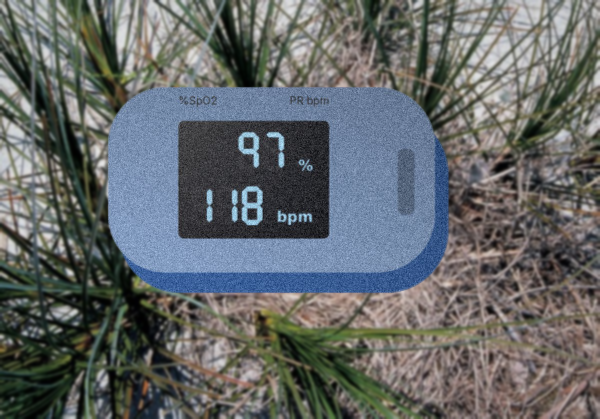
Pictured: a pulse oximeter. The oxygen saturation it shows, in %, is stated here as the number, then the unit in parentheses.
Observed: 97 (%)
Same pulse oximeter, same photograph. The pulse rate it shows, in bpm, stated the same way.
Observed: 118 (bpm)
